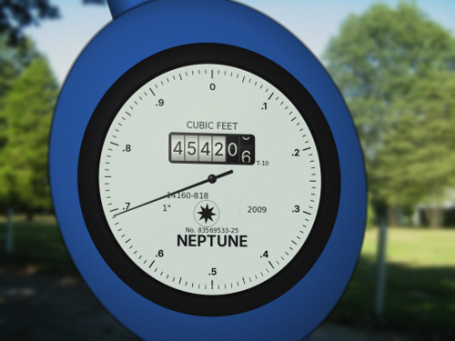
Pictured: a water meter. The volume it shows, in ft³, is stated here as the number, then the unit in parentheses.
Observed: 454205.69 (ft³)
